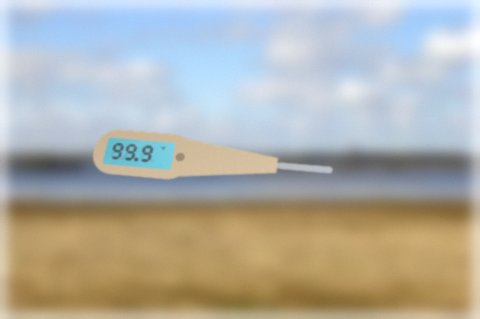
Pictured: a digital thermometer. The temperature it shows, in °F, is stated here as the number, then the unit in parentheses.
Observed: 99.9 (°F)
